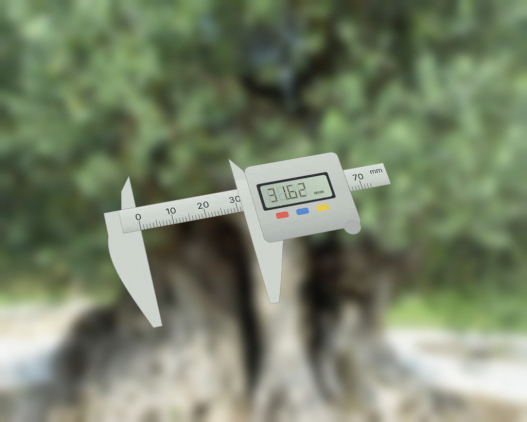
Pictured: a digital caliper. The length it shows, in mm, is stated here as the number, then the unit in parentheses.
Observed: 31.62 (mm)
